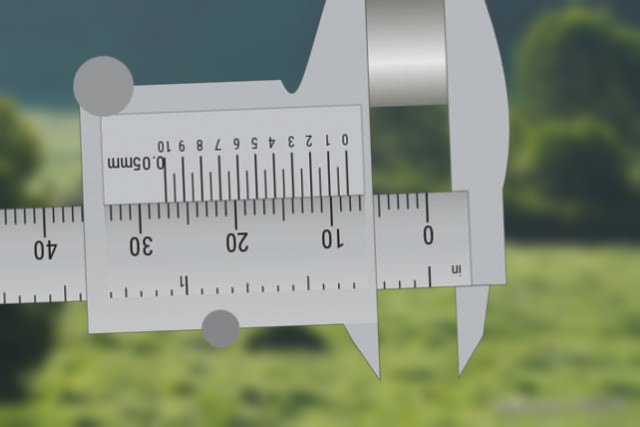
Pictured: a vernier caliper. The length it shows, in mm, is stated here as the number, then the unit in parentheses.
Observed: 8.2 (mm)
